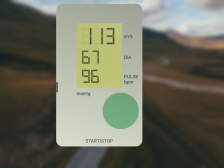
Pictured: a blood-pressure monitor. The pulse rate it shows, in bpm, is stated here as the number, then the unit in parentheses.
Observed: 96 (bpm)
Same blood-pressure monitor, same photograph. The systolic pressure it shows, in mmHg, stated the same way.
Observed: 113 (mmHg)
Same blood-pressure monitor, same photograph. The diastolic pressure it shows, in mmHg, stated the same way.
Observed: 67 (mmHg)
